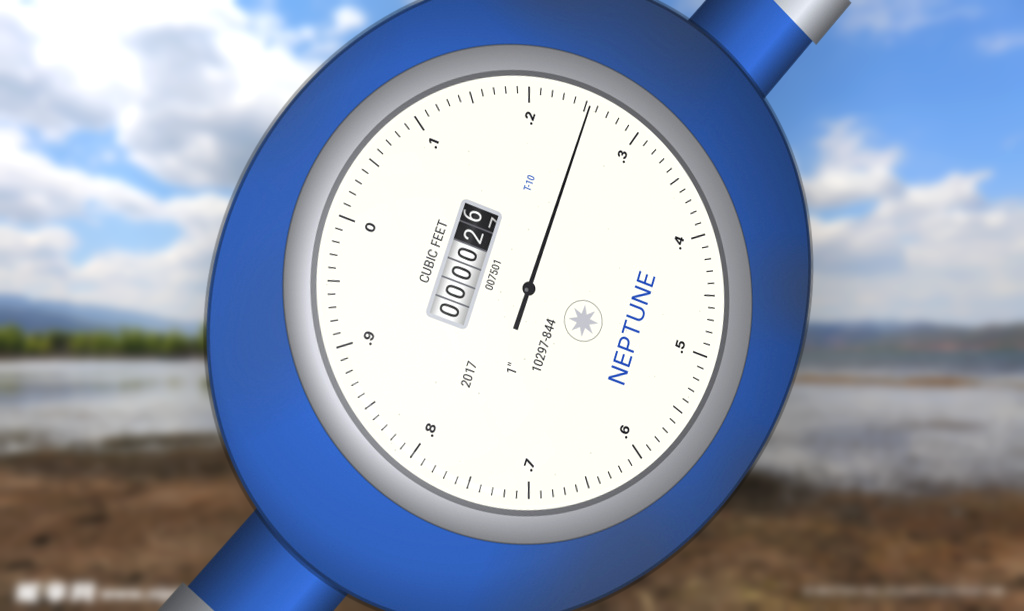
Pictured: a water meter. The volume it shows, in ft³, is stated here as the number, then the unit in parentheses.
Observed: 26.25 (ft³)
